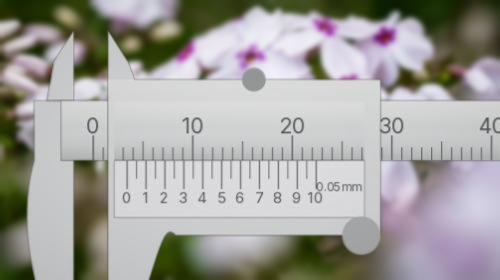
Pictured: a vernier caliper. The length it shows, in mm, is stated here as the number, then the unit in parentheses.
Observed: 3.4 (mm)
